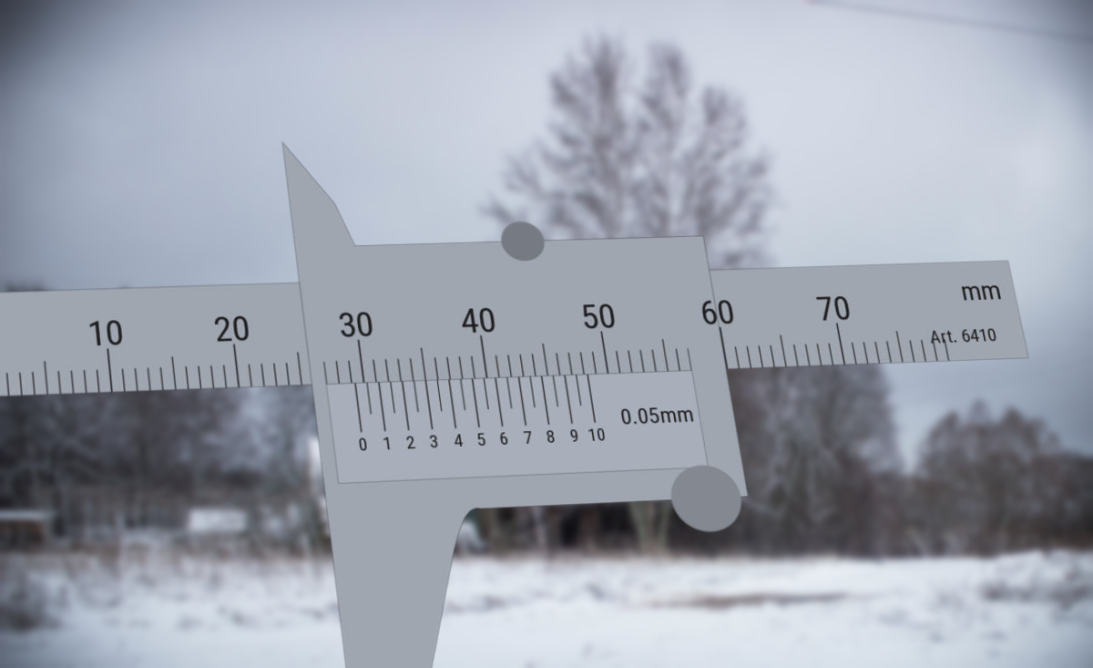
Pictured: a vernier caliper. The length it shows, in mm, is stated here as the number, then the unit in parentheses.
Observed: 29.3 (mm)
